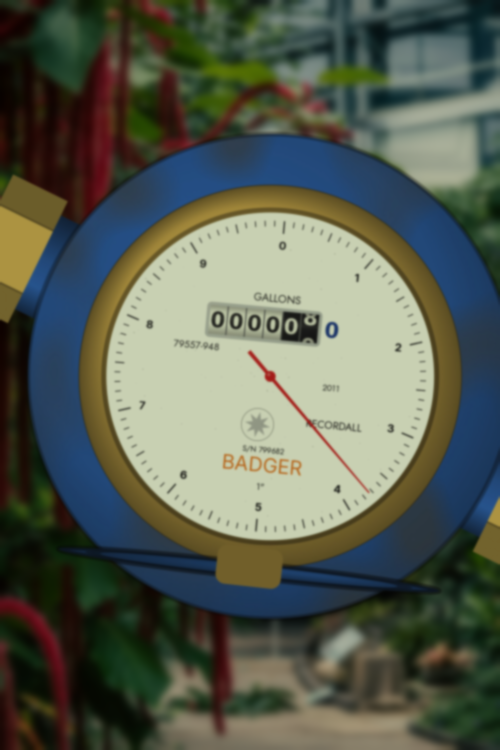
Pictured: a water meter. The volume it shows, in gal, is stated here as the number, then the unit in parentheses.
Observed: 83.7 (gal)
